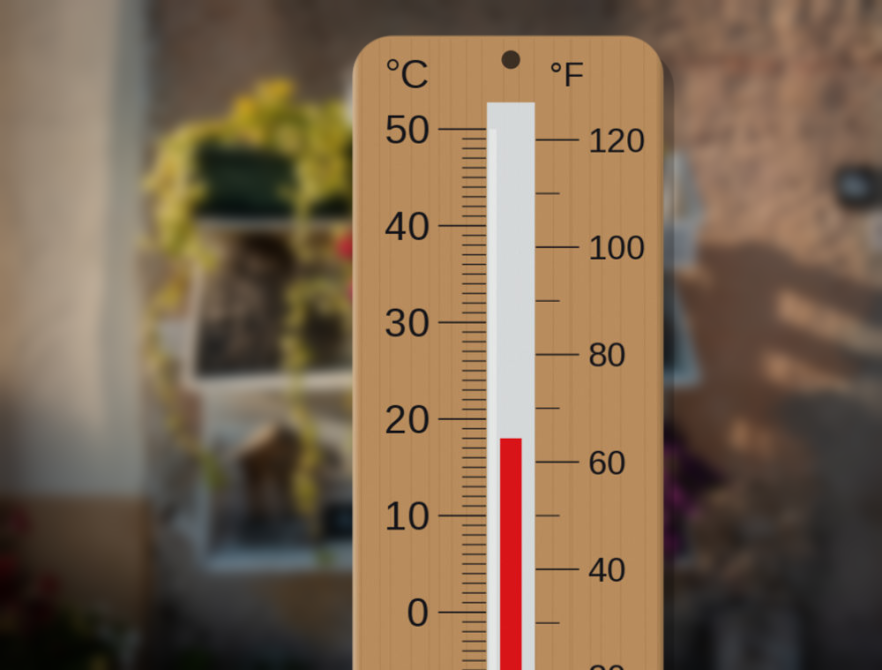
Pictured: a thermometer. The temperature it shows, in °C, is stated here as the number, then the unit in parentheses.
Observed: 18 (°C)
